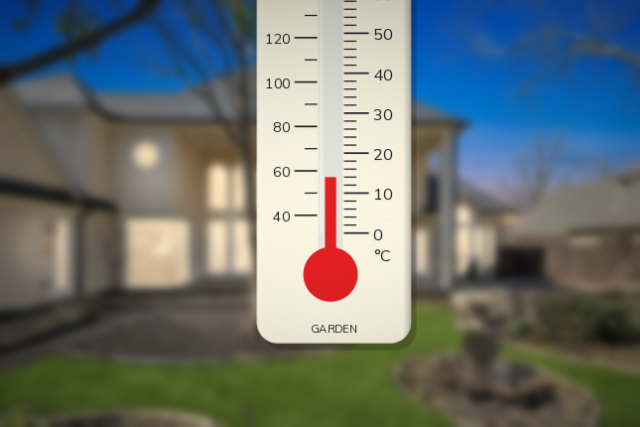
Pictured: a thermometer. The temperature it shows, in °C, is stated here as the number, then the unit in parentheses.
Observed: 14 (°C)
